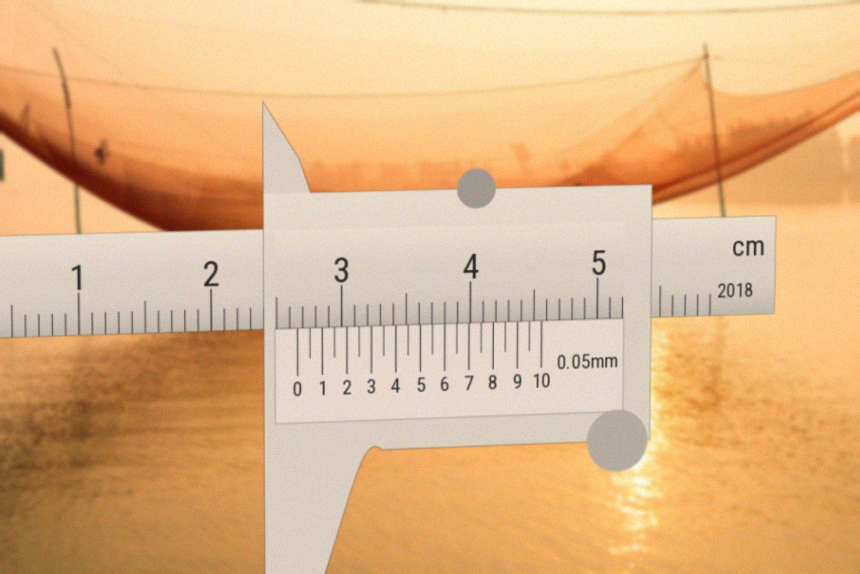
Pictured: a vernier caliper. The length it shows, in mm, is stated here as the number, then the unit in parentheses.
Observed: 26.6 (mm)
